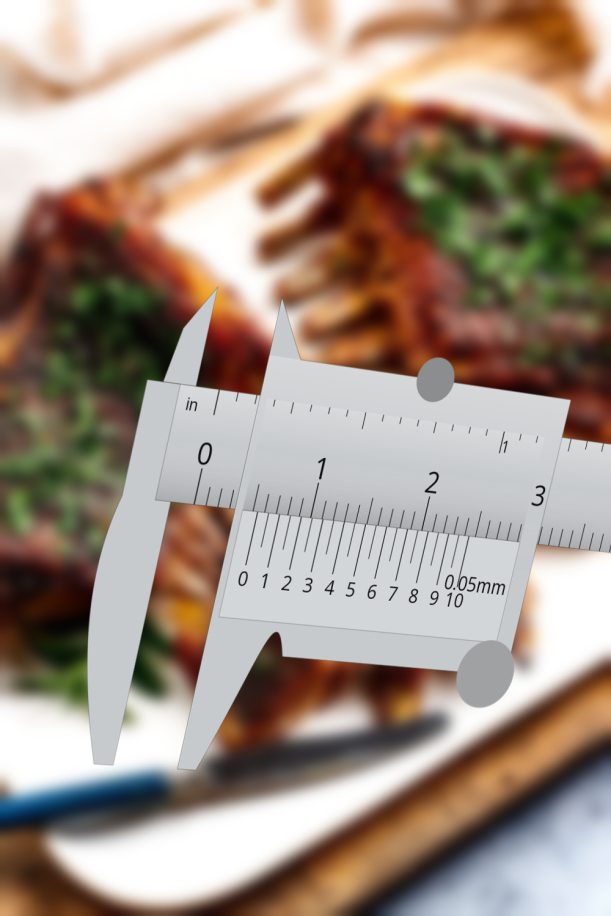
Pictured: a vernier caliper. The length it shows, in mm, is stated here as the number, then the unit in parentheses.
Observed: 5.4 (mm)
